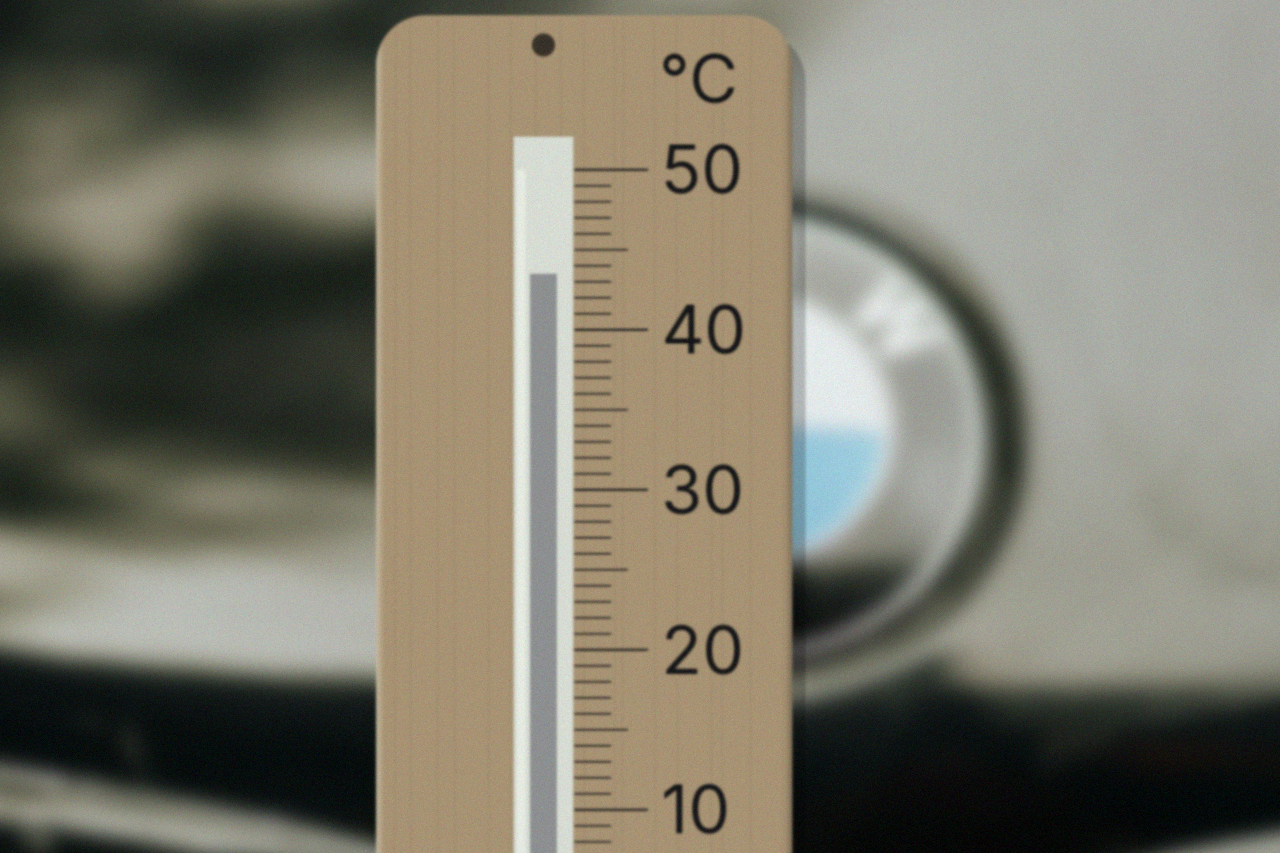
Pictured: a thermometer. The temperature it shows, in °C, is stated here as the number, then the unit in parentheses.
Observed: 43.5 (°C)
